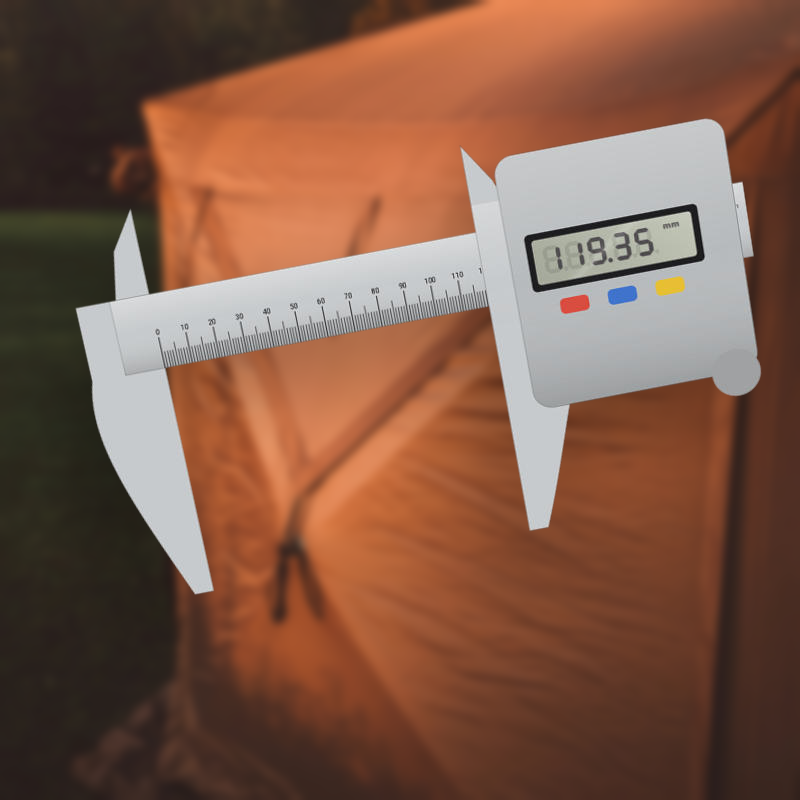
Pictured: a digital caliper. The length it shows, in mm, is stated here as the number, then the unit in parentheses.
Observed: 119.35 (mm)
